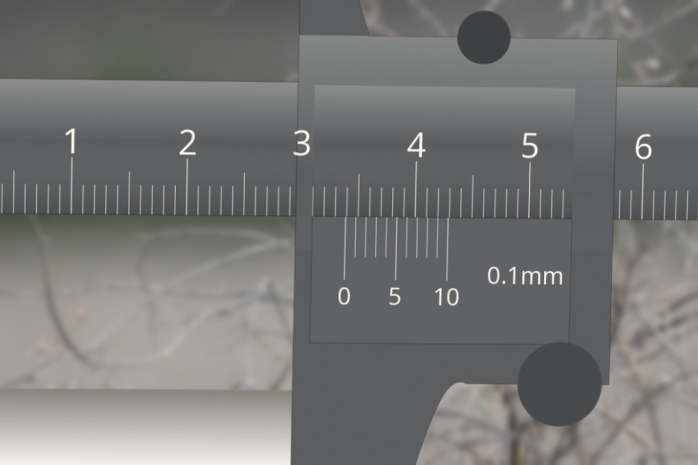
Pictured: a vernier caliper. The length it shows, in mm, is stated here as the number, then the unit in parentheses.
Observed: 33.9 (mm)
